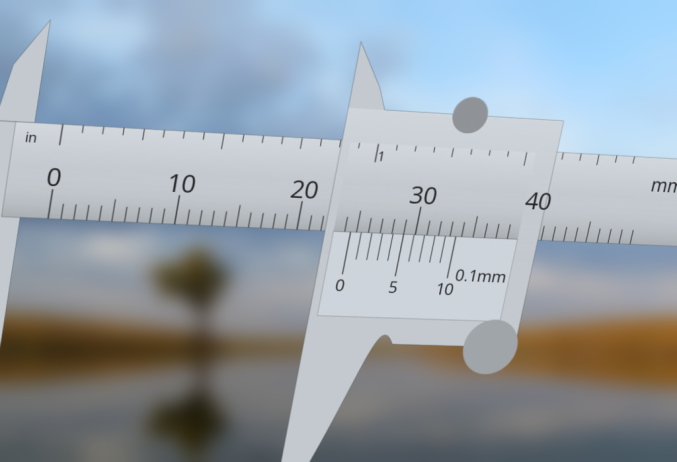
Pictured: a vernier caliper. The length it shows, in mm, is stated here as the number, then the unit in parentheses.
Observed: 24.5 (mm)
